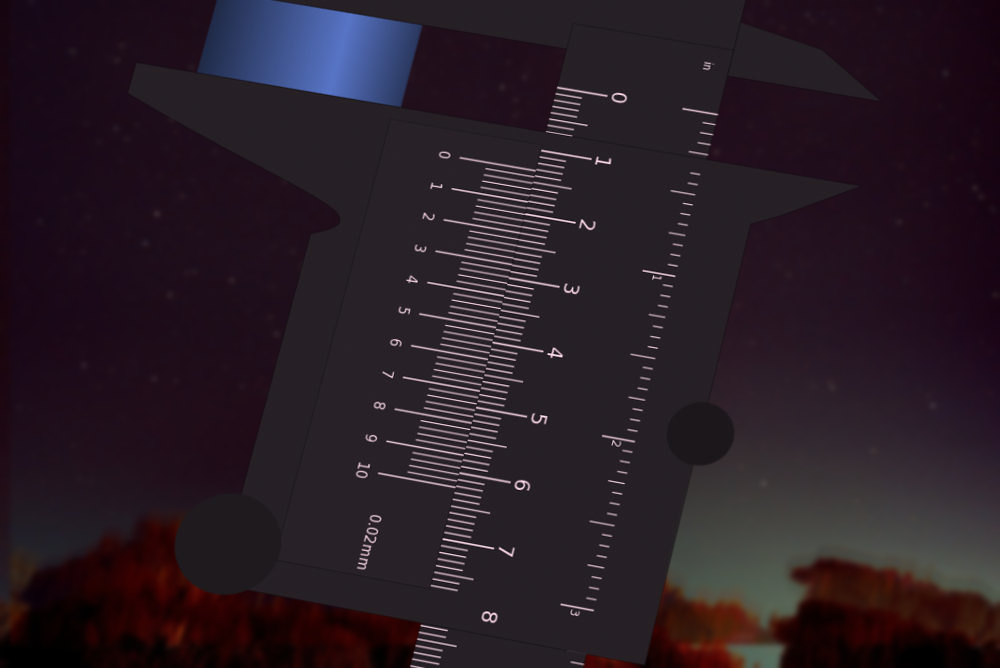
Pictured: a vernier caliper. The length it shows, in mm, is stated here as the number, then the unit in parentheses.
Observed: 13.2 (mm)
